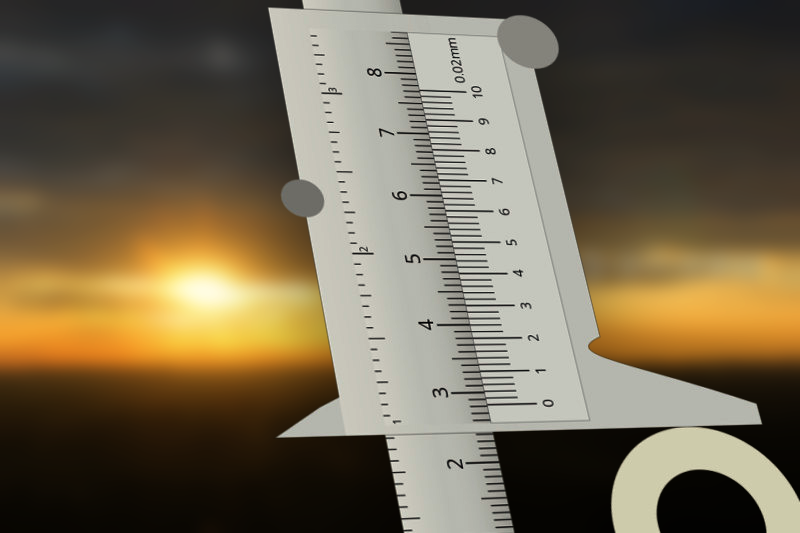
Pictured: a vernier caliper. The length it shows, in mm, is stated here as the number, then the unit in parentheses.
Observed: 28.2 (mm)
